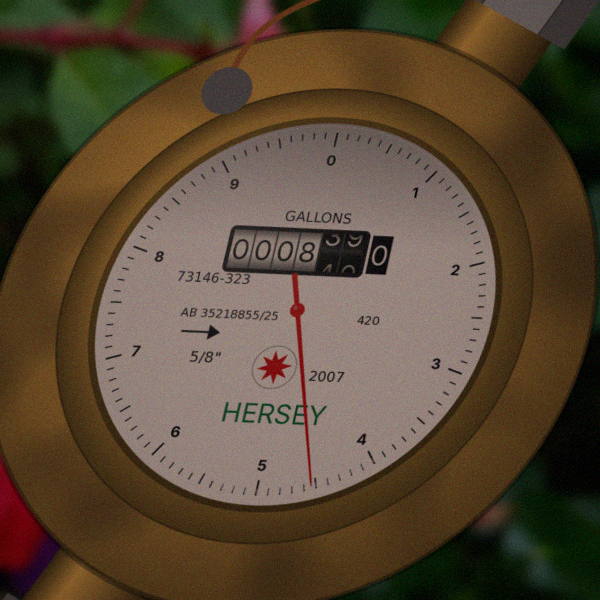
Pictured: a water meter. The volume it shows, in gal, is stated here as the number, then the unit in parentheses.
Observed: 8394.5 (gal)
